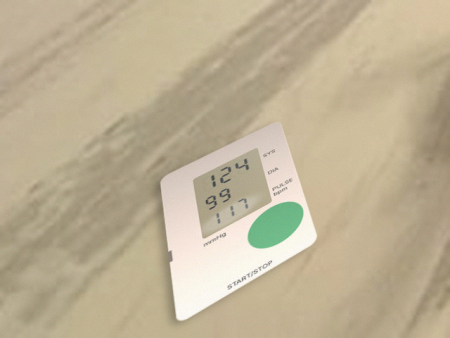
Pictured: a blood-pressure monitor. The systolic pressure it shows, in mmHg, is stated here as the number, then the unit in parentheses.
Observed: 124 (mmHg)
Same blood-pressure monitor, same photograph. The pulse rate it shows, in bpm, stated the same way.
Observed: 117 (bpm)
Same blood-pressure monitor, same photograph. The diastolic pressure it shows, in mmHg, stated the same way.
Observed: 99 (mmHg)
